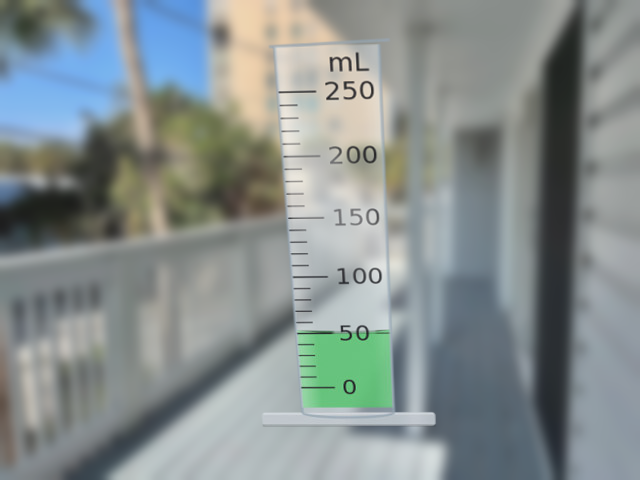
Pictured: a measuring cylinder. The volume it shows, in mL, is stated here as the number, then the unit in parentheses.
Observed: 50 (mL)
